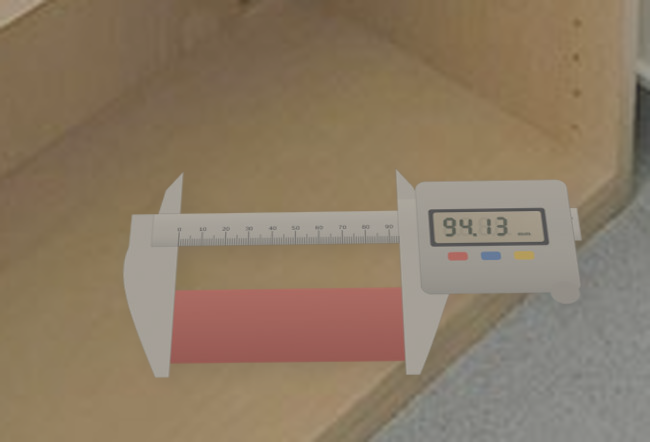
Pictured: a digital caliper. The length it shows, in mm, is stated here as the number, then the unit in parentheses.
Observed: 94.13 (mm)
